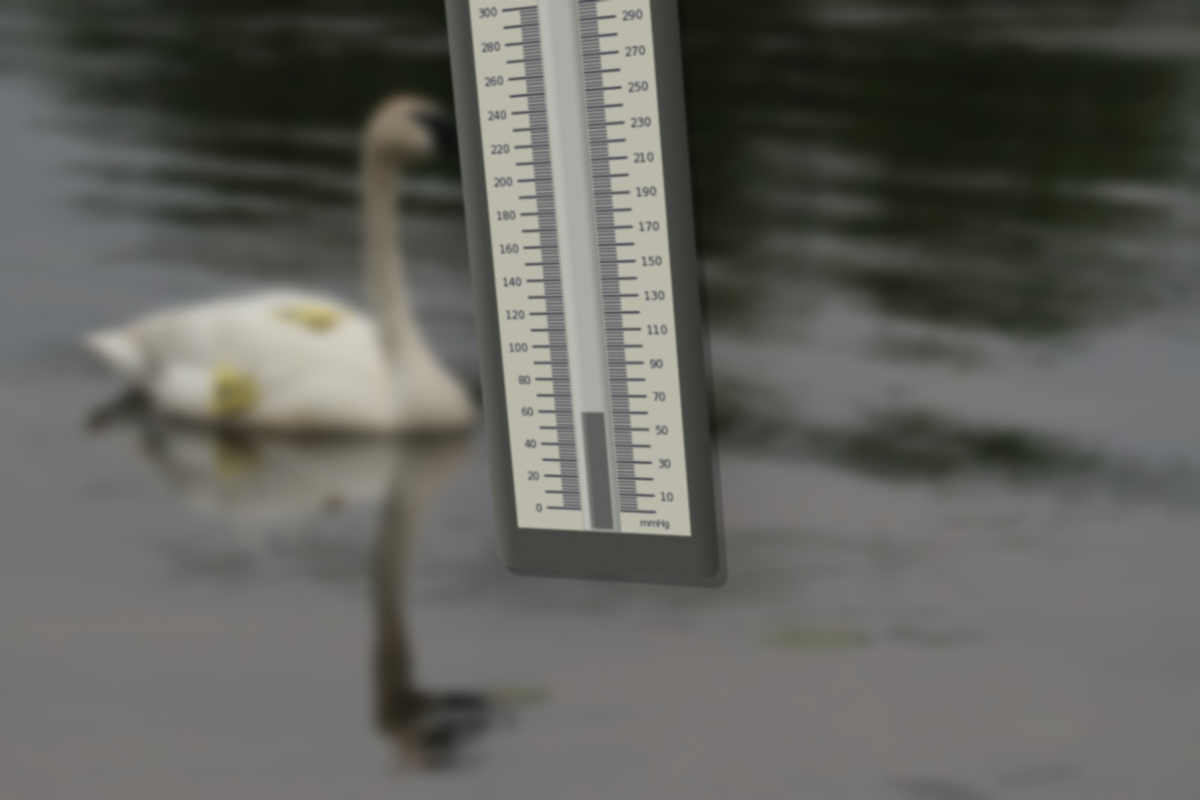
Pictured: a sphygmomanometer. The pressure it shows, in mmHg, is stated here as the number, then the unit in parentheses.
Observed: 60 (mmHg)
